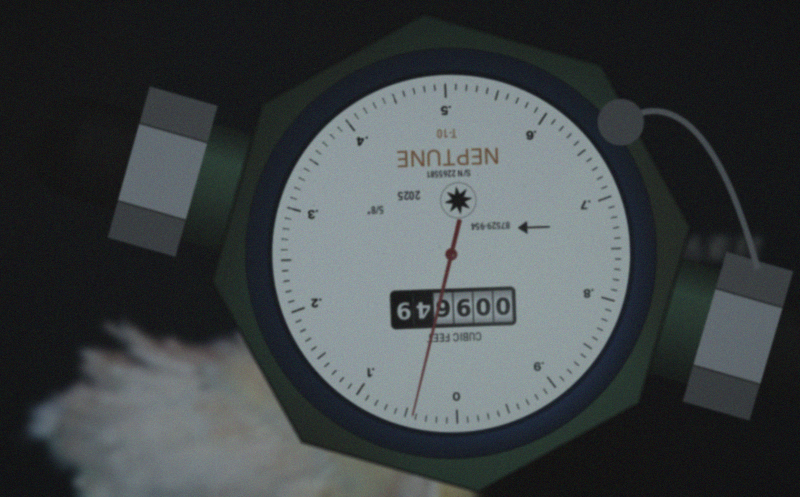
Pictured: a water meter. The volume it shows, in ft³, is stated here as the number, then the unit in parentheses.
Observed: 9649.04 (ft³)
